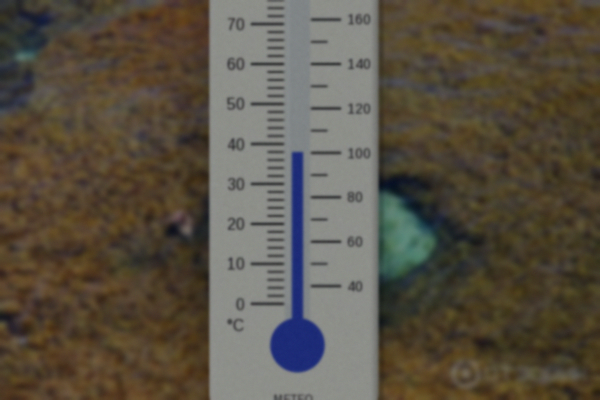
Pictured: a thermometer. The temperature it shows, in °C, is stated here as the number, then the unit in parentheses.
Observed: 38 (°C)
